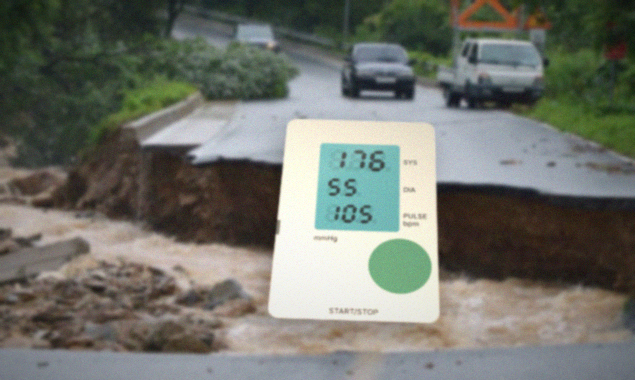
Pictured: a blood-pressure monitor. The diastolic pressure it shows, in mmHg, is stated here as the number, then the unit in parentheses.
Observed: 55 (mmHg)
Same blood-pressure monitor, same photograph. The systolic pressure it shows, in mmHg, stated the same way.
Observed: 176 (mmHg)
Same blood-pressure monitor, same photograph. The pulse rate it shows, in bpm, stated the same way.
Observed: 105 (bpm)
